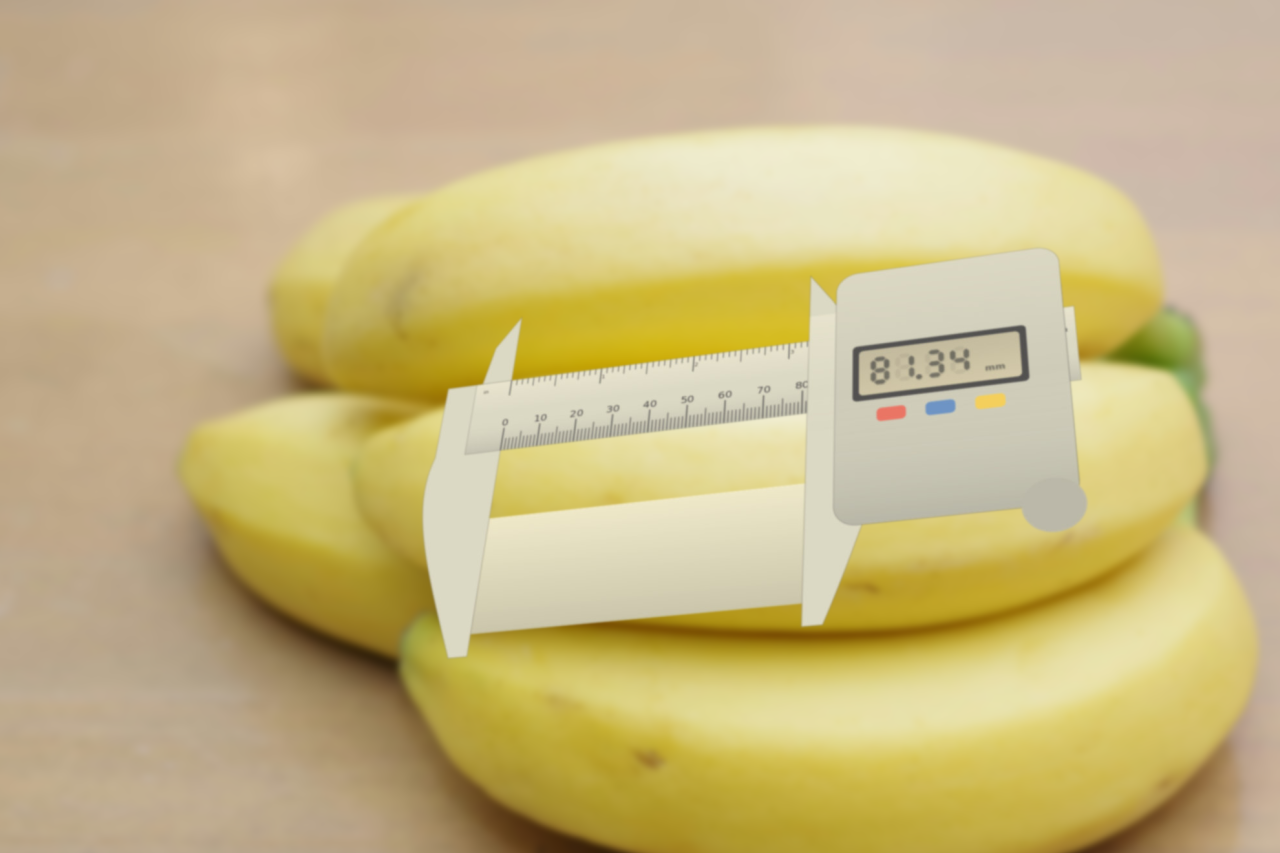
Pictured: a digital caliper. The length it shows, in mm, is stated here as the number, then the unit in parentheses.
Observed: 81.34 (mm)
